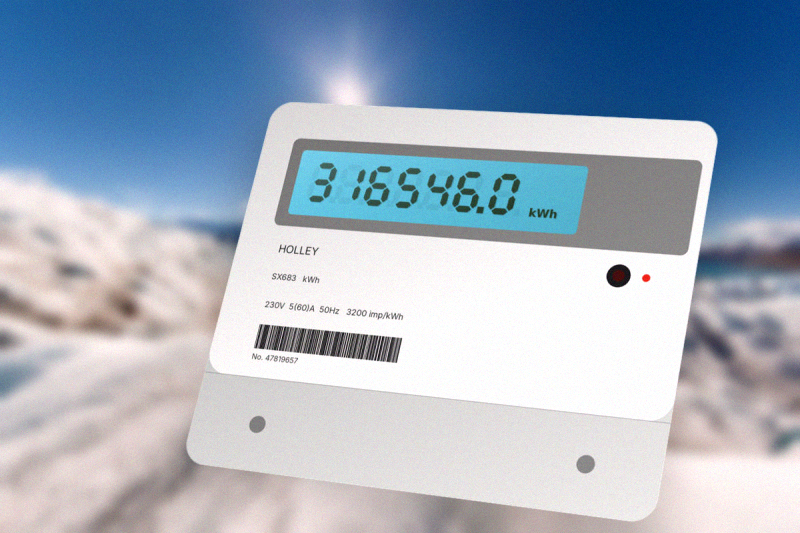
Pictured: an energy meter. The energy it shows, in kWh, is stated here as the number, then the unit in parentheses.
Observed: 316546.0 (kWh)
